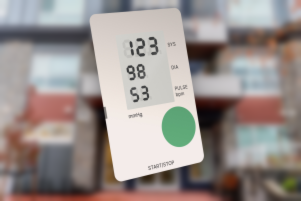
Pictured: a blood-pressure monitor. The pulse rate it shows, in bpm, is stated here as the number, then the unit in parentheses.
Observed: 53 (bpm)
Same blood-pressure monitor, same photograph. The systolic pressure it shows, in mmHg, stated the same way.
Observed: 123 (mmHg)
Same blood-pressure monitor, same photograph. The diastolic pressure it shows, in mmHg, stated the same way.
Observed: 98 (mmHg)
